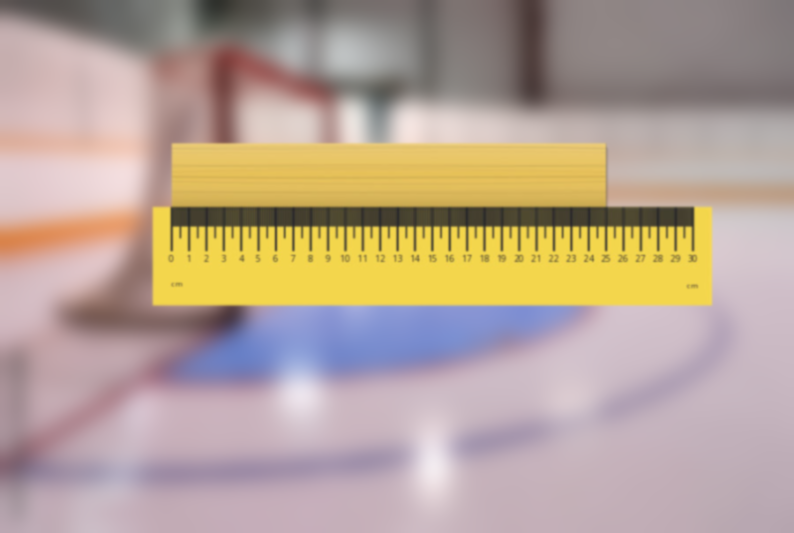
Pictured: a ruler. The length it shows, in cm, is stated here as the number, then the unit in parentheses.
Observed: 25 (cm)
